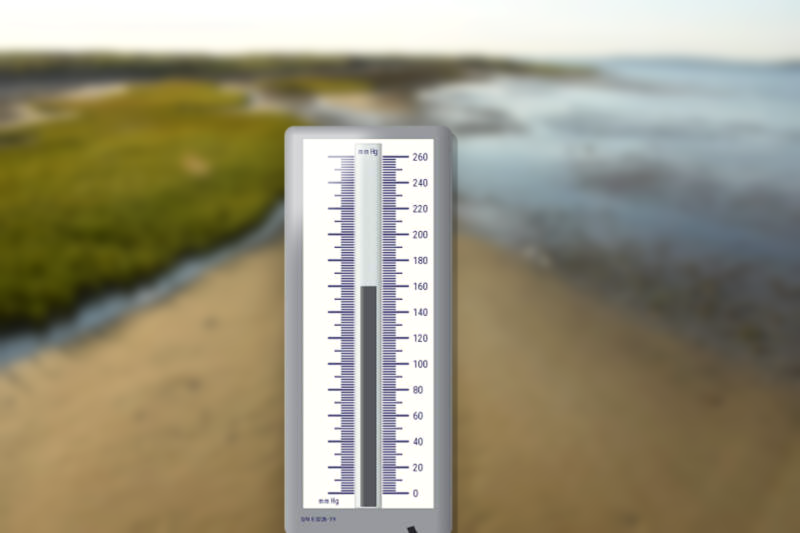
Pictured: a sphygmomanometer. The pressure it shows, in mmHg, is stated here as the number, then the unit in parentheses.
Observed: 160 (mmHg)
